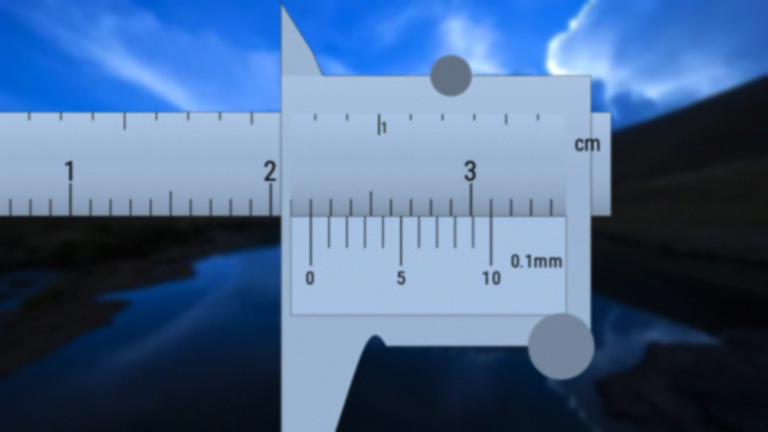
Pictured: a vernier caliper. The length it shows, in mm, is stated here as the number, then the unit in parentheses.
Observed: 22.0 (mm)
